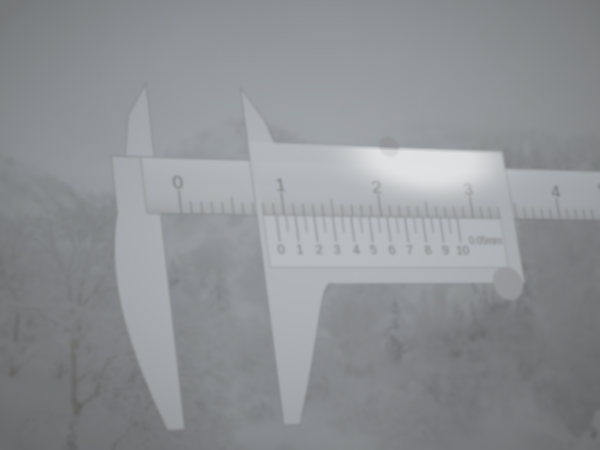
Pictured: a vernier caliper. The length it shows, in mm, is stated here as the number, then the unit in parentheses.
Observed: 9.2 (mm)
